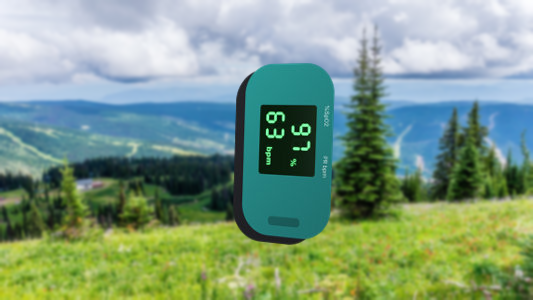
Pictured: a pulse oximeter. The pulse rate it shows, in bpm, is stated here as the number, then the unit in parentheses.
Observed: 63 (bpm)
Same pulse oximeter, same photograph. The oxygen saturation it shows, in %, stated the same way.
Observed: 97 (%)
